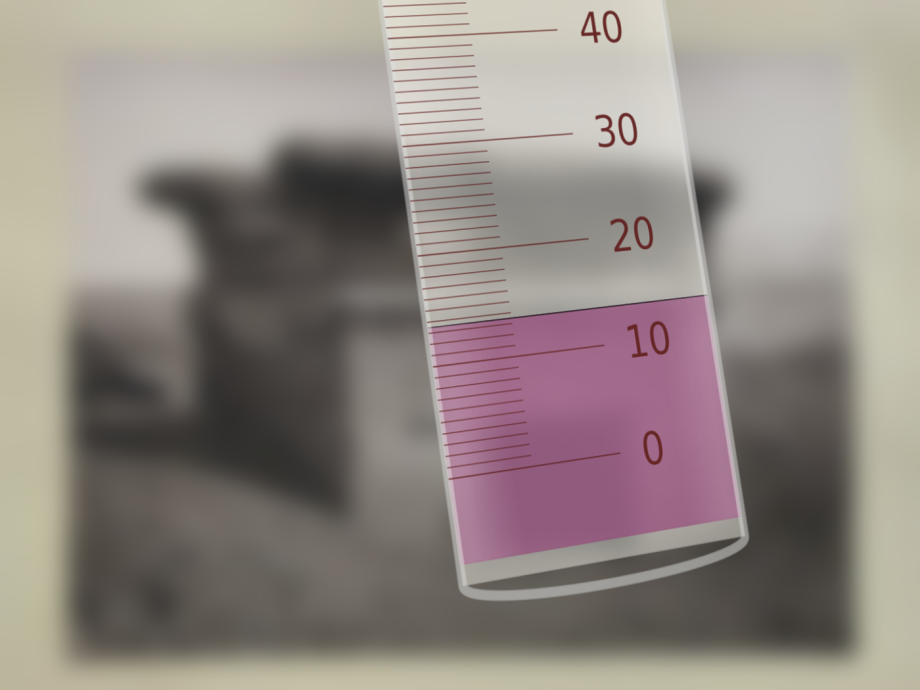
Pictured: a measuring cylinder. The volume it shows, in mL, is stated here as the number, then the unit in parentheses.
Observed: 13.5 (mL)
